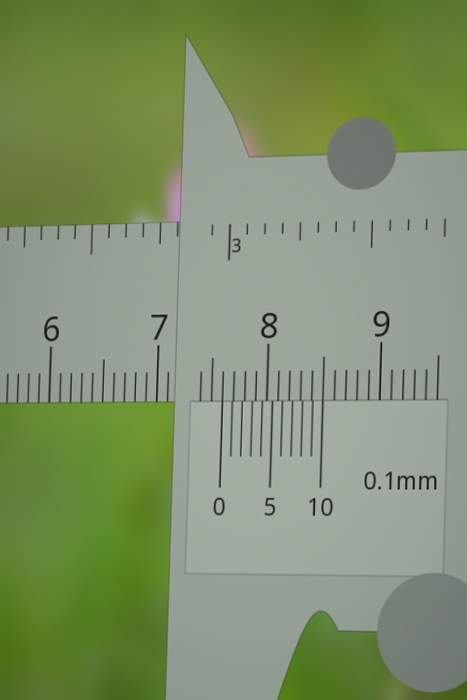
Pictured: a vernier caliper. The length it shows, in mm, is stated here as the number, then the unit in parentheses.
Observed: 76.0 (mm)
